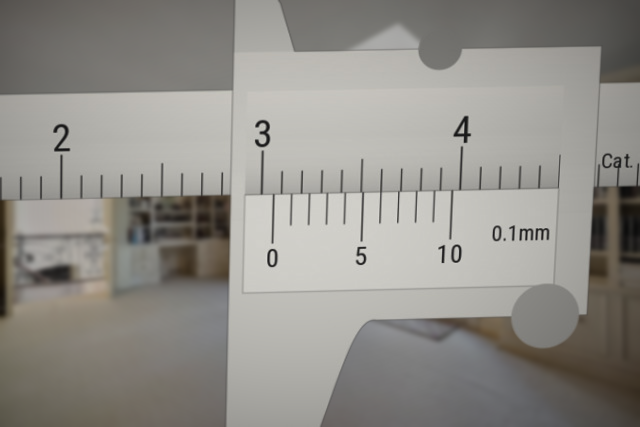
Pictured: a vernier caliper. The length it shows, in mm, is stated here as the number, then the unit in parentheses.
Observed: 30.6 (mm)
